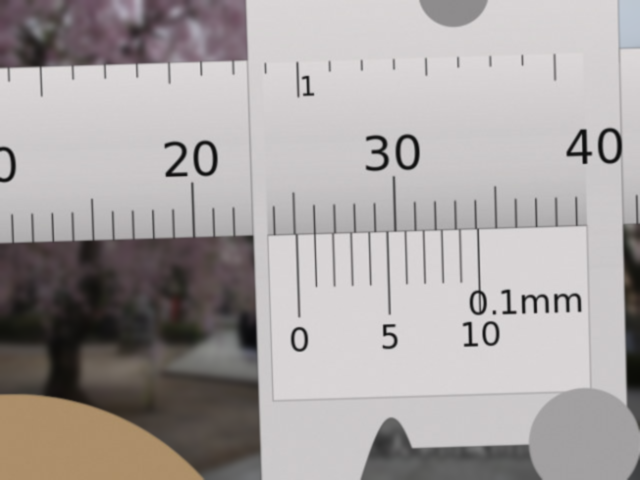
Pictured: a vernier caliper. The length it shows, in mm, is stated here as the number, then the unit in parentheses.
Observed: 25.1 (mm)
